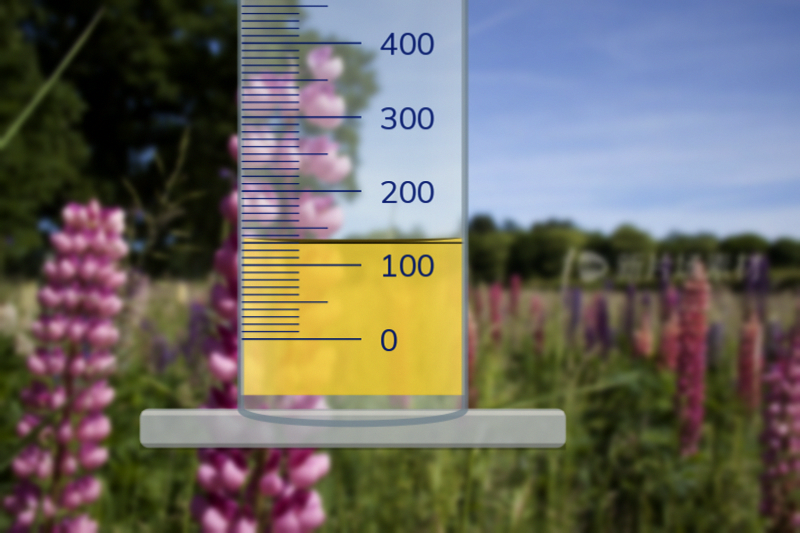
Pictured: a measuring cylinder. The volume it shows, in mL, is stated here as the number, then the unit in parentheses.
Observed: 130 (mL)
